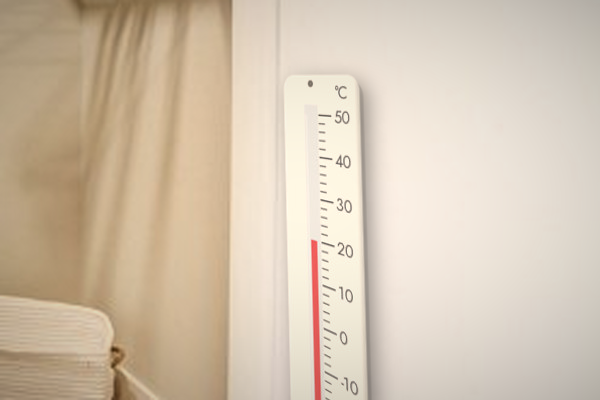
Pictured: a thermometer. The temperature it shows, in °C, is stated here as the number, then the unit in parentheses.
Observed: 20 (°C)
